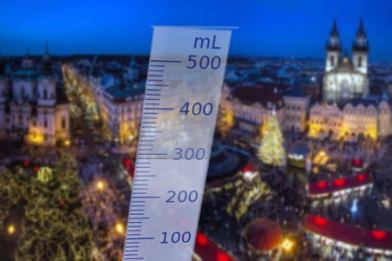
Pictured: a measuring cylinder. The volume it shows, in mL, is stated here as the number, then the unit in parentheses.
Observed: 290 (mL)
